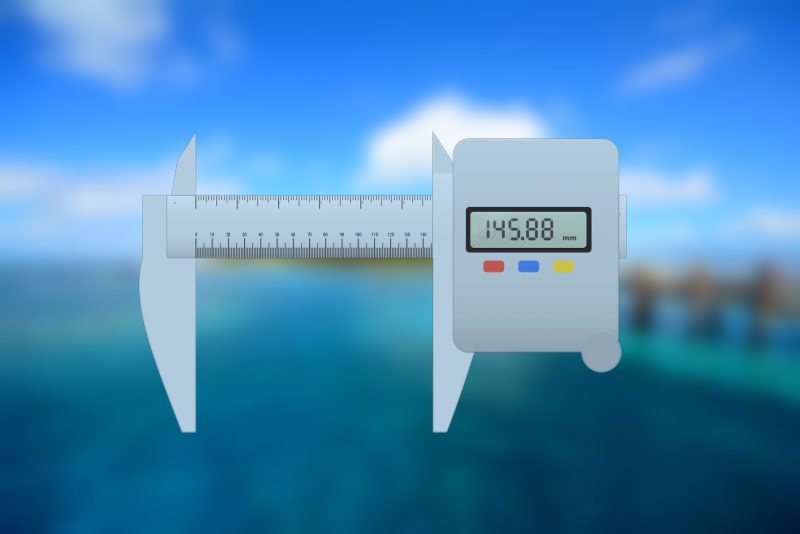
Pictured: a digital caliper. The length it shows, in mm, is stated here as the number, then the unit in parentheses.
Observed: 145.88 (mm)
